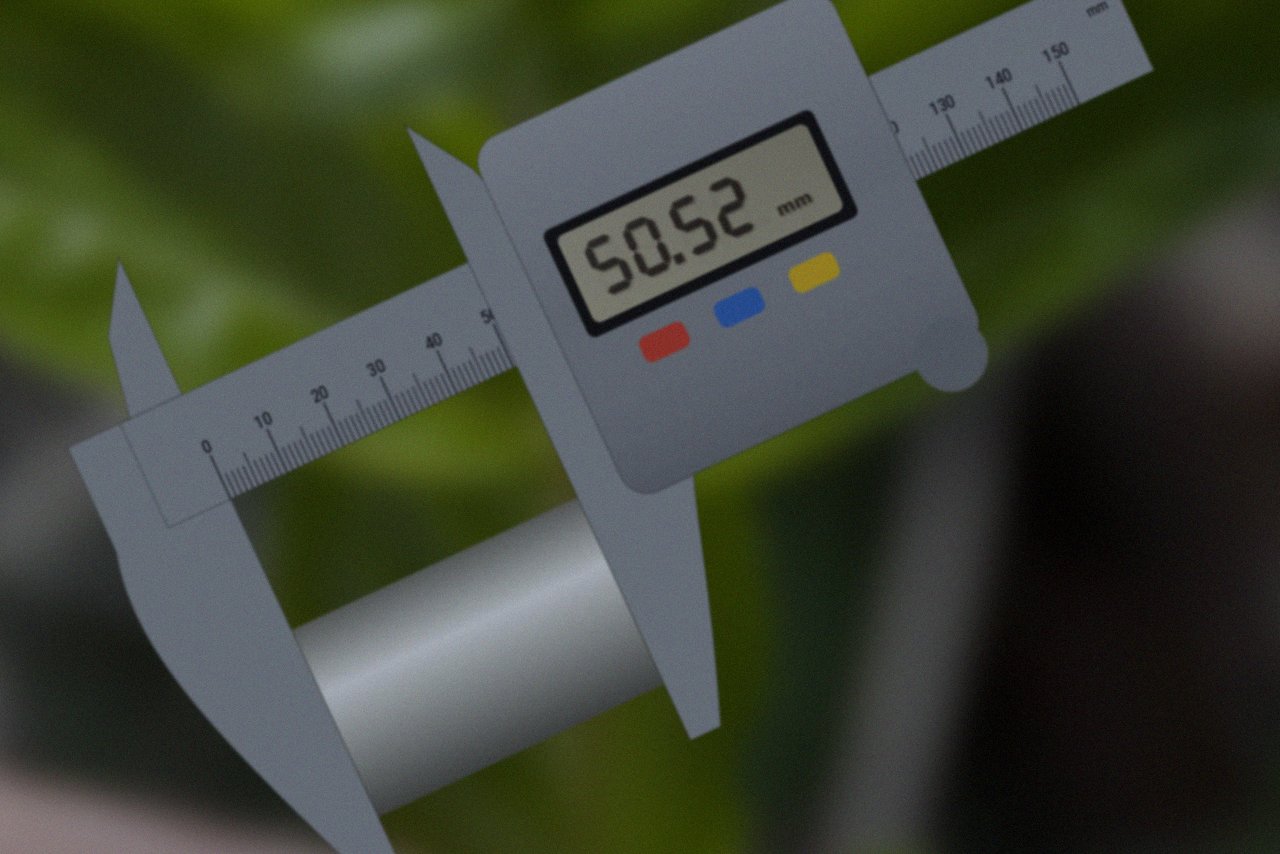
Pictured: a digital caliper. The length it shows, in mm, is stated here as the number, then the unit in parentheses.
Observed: 50.52 (mm)
